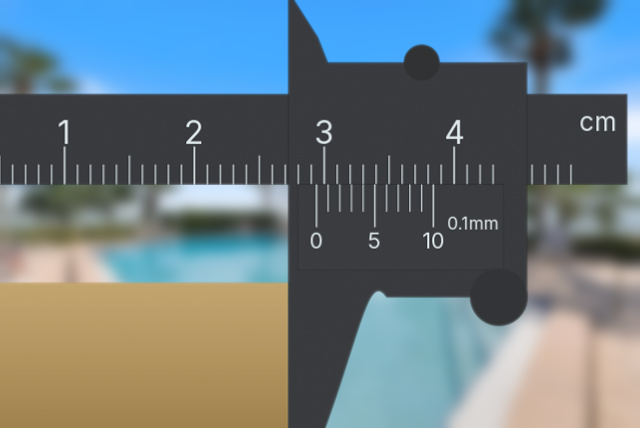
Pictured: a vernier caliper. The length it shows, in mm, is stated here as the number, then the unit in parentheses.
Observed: 29.4 (mm)
